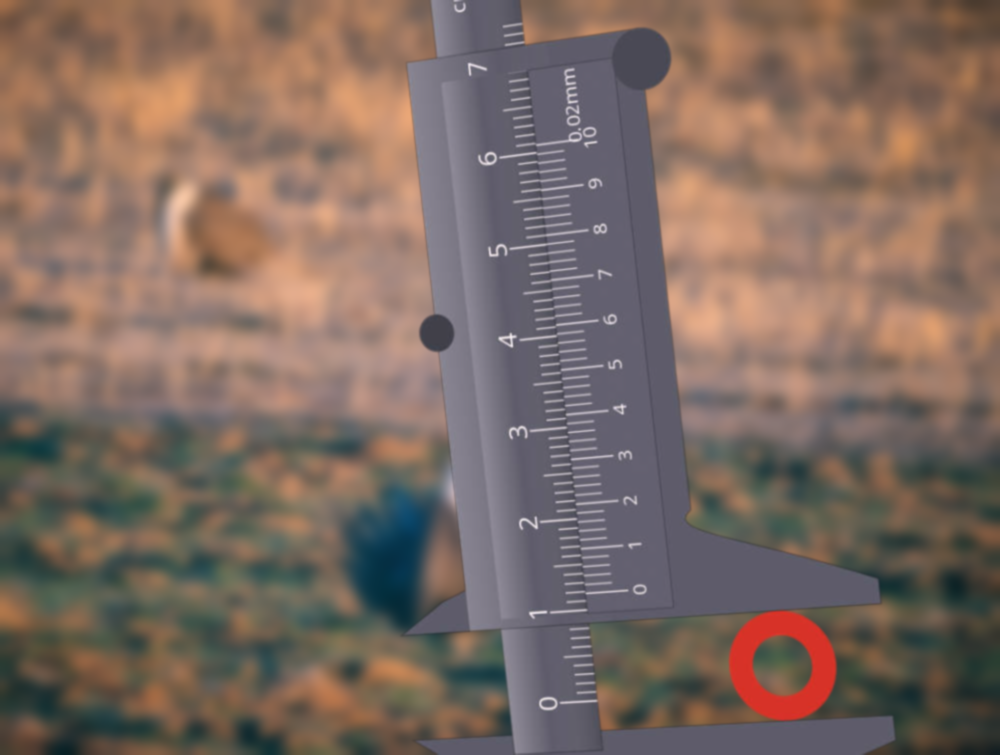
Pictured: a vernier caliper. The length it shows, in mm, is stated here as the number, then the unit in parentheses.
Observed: 11.8 (mm)
